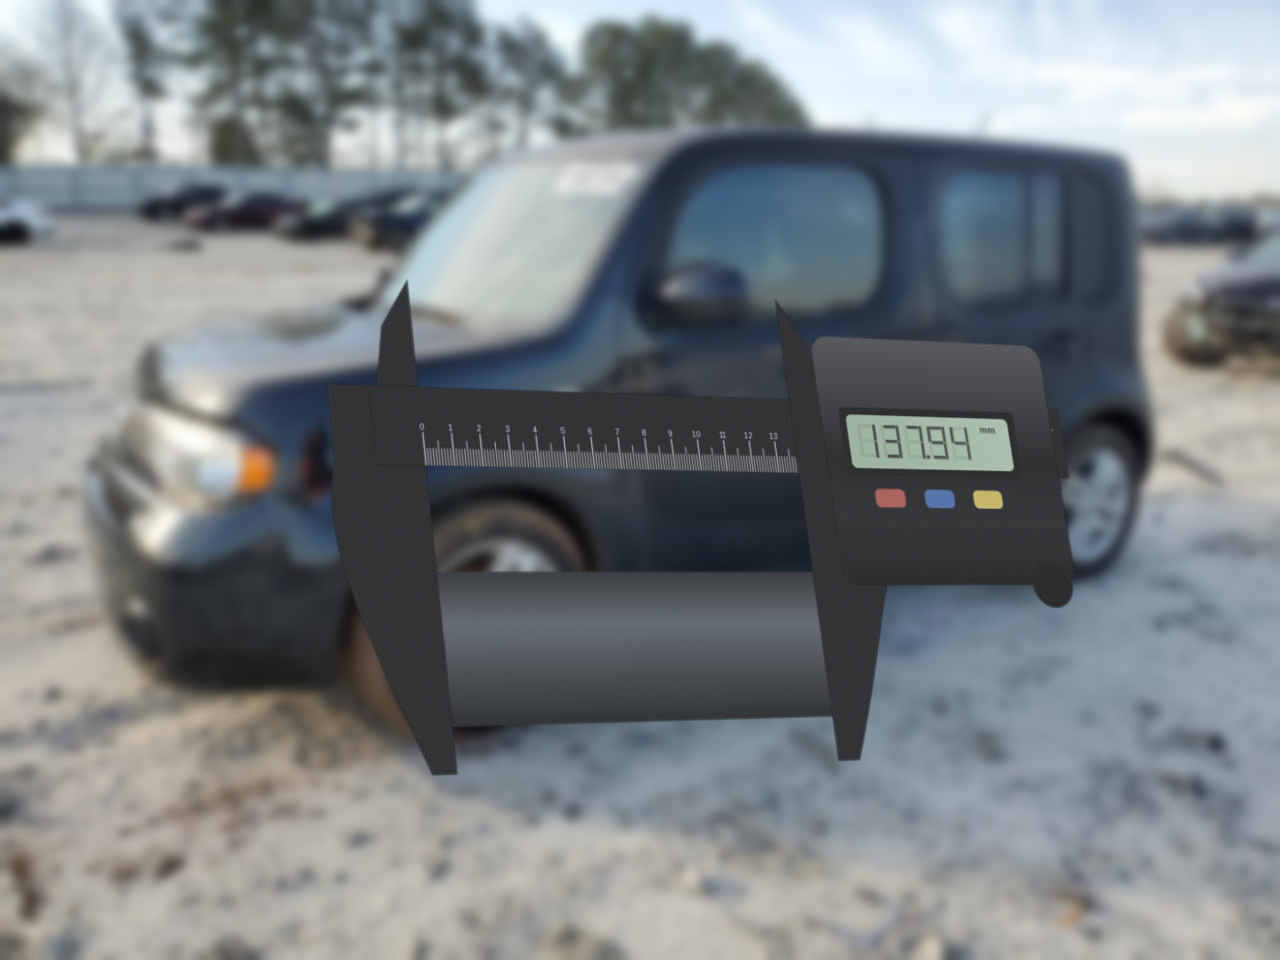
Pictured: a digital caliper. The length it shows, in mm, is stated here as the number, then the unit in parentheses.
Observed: 137.94 (mm)
